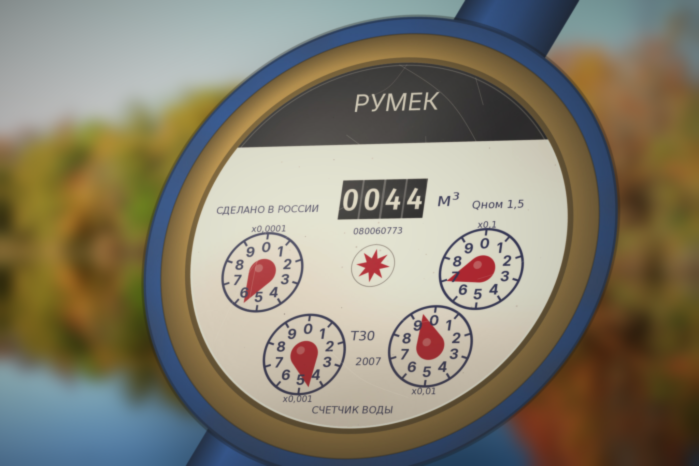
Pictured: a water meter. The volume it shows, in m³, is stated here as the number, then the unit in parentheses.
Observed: 44.6945 (m³)
